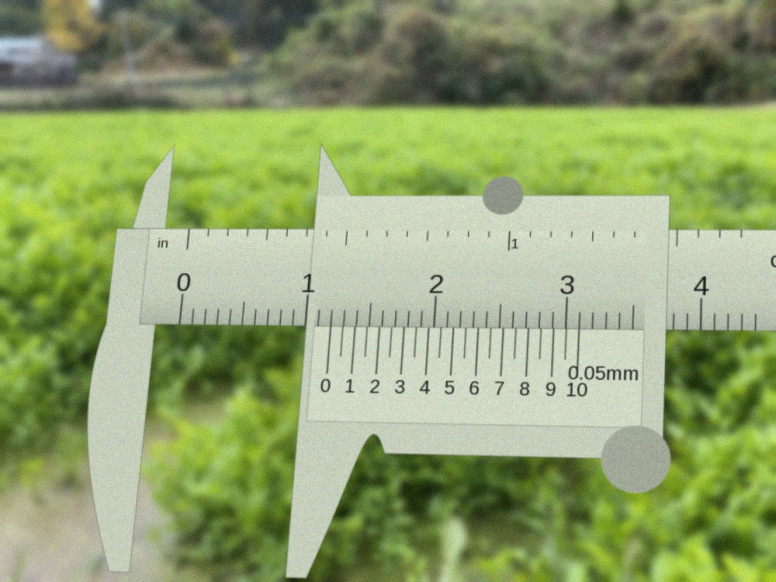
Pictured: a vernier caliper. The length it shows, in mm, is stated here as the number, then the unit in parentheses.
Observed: 12.0 (mm)
